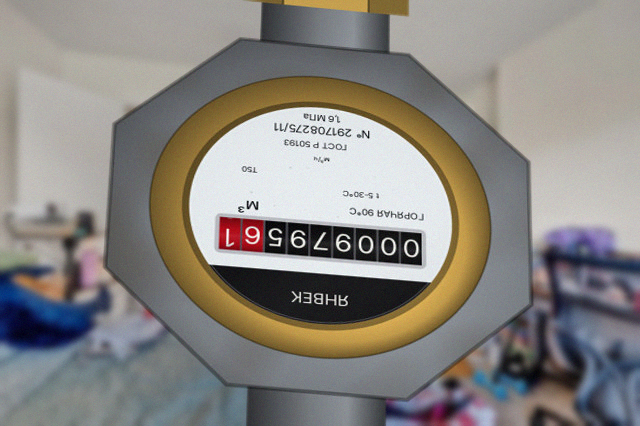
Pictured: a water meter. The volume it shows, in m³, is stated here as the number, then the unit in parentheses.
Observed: 9795.61 (m³)
